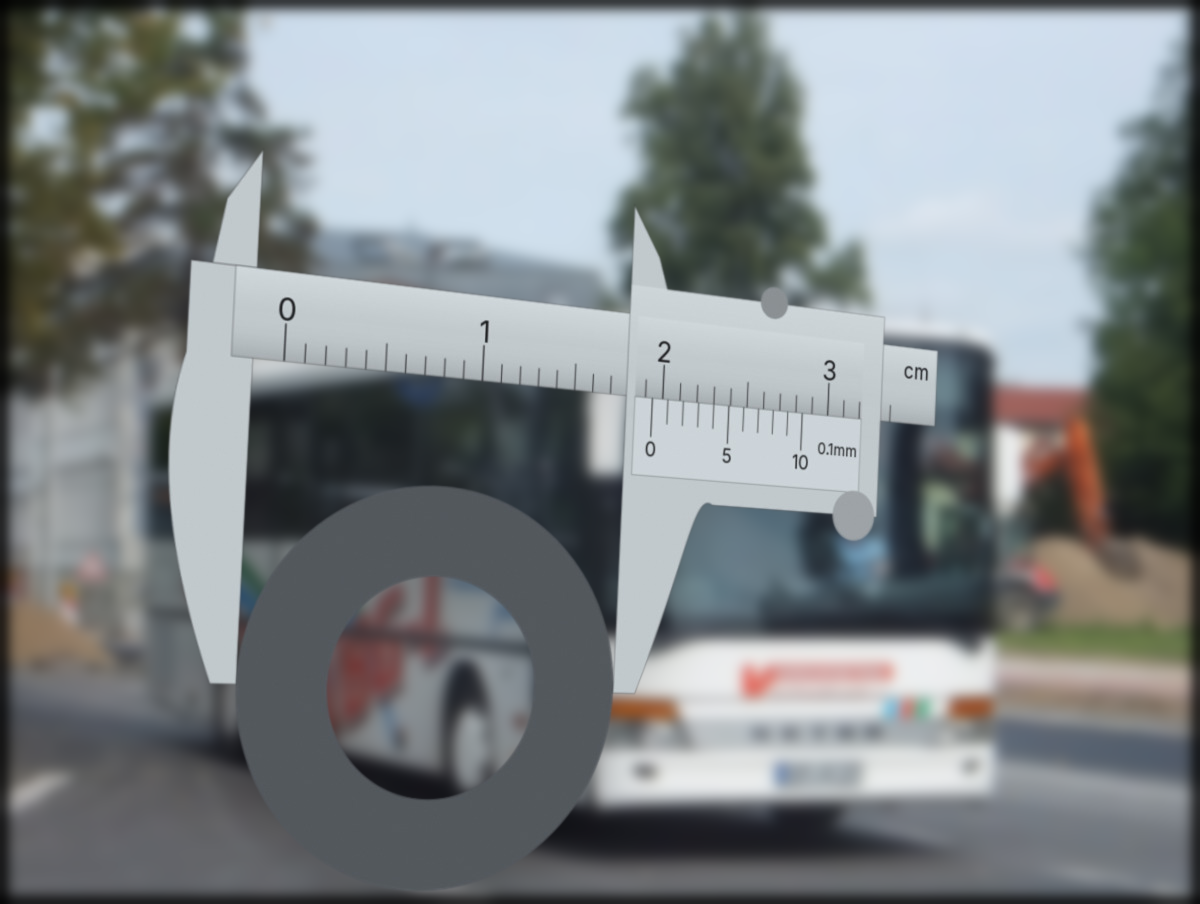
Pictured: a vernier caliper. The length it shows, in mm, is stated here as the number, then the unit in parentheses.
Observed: 19.4 (mm)
